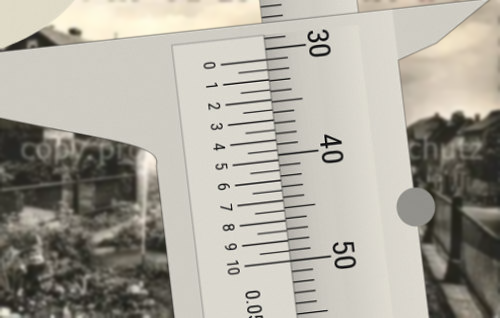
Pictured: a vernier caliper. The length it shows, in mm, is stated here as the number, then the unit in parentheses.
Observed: 31.0 (mm)
